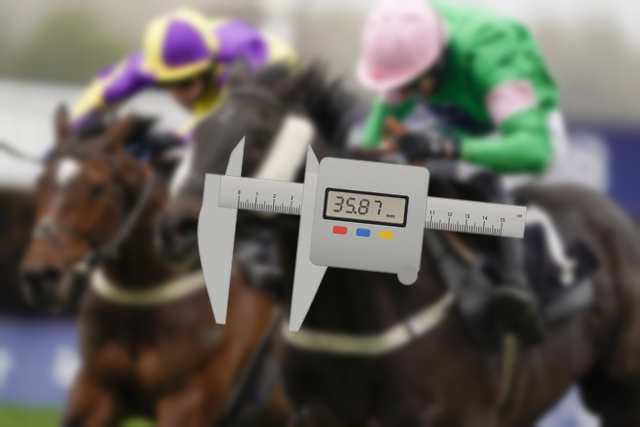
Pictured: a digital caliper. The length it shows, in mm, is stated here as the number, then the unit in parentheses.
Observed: 35.87 (mm)
